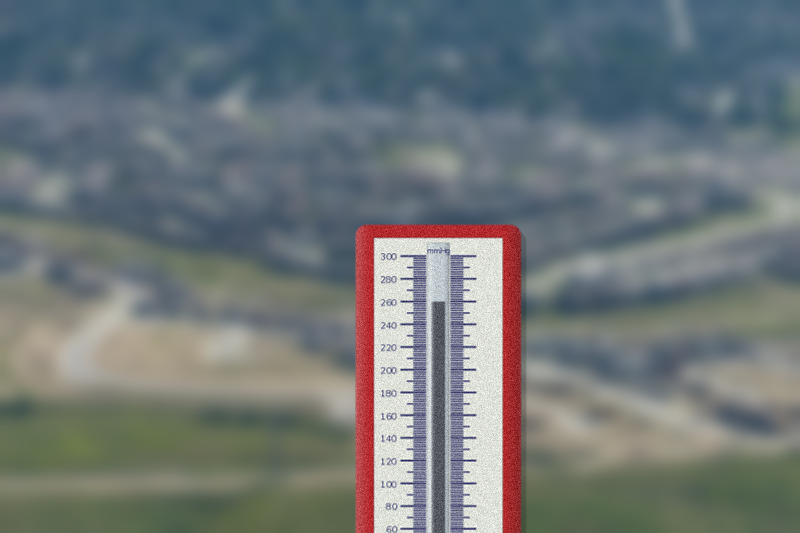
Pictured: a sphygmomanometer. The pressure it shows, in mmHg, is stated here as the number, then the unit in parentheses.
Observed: 260 (mmHg)
